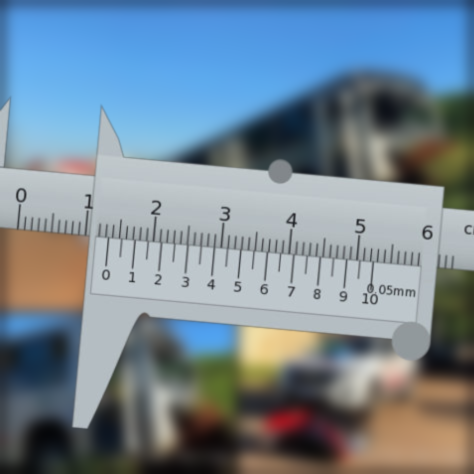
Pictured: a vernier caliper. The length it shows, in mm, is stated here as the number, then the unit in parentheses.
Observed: 13.4 (mm)
